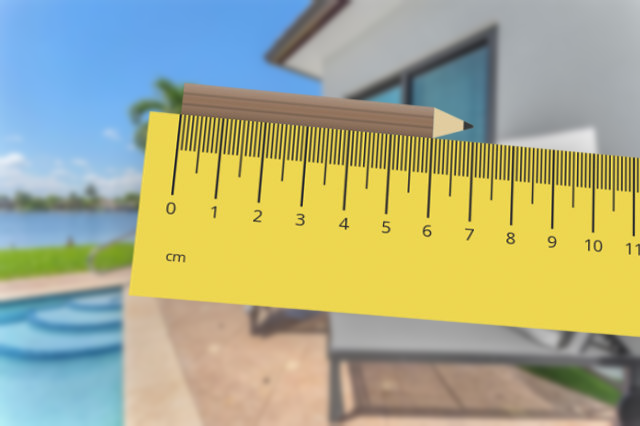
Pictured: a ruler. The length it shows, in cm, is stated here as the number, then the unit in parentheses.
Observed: 7 (cm)
